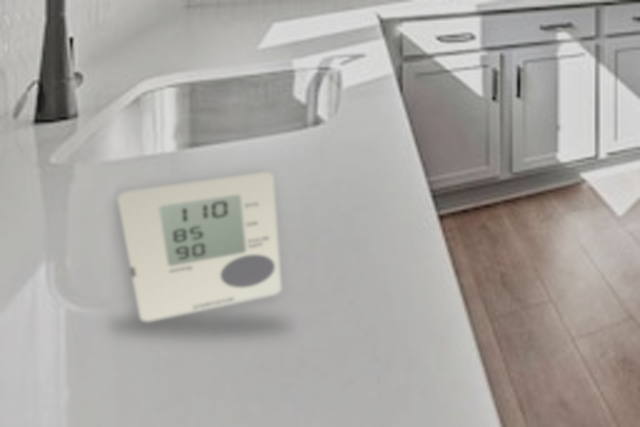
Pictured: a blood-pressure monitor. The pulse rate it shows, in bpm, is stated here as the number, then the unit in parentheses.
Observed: 90 (bpm)
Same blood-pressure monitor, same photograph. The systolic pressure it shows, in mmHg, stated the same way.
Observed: 110 (mmHg)
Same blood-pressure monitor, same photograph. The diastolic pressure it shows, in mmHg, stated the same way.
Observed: 85 (mmHg)
